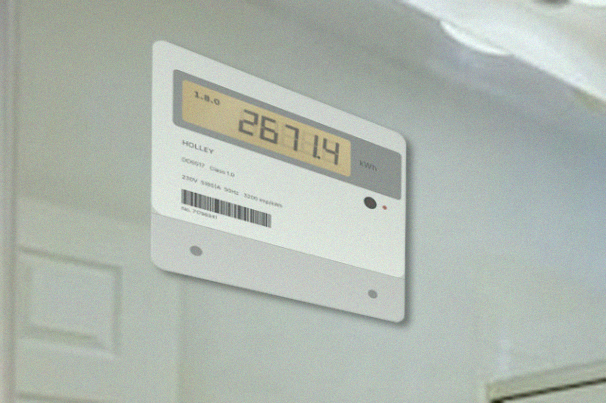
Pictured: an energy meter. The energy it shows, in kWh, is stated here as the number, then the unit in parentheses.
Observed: 2671.4 (kWh)
